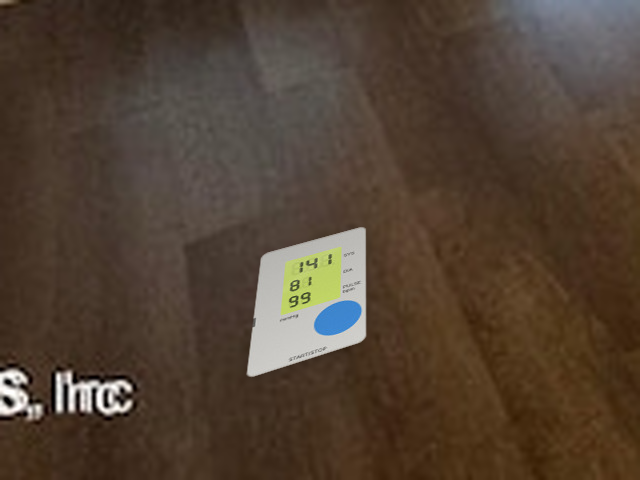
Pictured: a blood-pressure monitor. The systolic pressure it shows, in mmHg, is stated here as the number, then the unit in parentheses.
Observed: 141 (mmHg)
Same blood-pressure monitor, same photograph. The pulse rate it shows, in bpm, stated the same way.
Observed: 99 (bpm)
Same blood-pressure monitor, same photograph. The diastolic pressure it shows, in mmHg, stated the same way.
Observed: 81 (mmHg)
